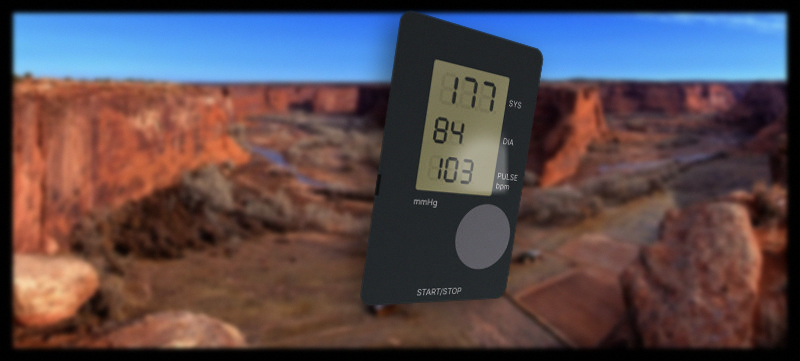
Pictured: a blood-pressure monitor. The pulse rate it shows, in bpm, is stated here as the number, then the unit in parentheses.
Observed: 103 (bpm)
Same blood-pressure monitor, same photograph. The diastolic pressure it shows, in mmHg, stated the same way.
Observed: 84 (mmHg)
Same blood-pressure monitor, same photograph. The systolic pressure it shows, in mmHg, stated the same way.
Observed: 177 (mmHg)
